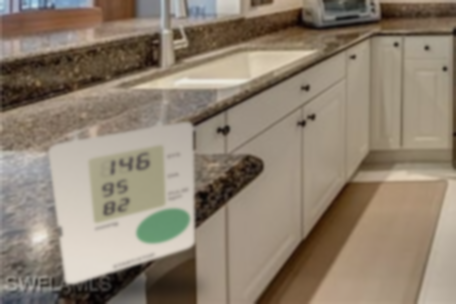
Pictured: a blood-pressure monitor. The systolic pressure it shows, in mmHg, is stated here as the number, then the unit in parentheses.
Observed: 146 (mmHg)
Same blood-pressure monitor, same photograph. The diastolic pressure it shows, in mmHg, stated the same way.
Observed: 95 (mmHg)
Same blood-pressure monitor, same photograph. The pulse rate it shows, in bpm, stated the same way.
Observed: 82 (bpm)
